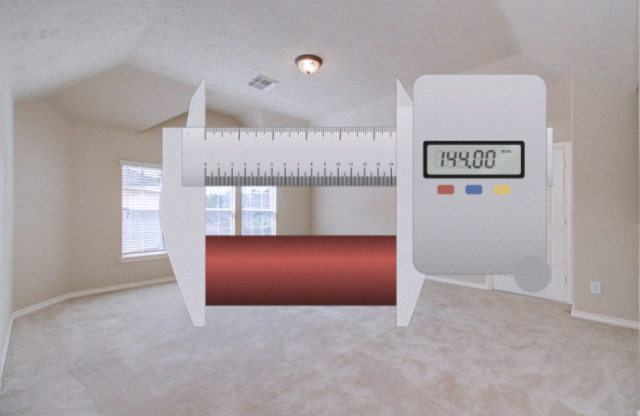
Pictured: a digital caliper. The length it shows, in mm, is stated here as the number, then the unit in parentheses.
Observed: 144.00 (mm)
